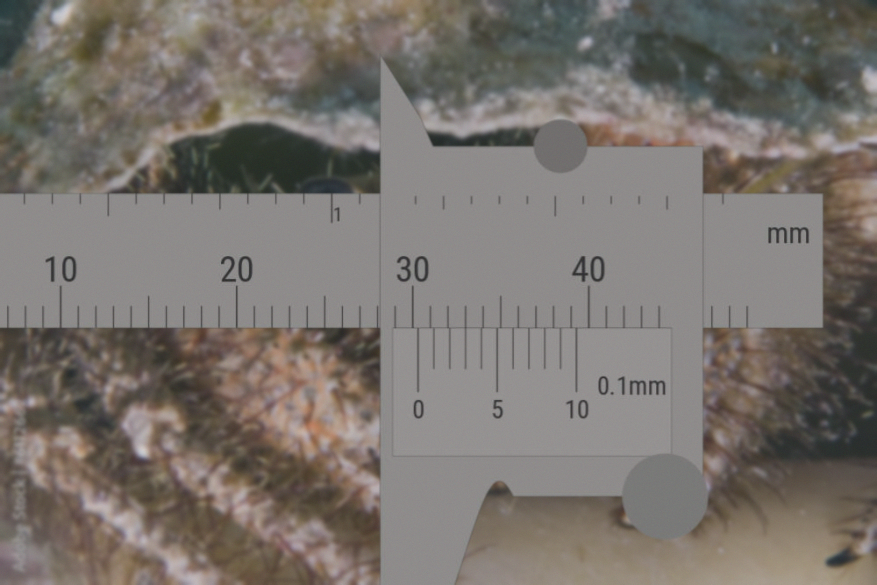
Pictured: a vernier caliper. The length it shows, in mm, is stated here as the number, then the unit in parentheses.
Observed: 30.3 (mm)
